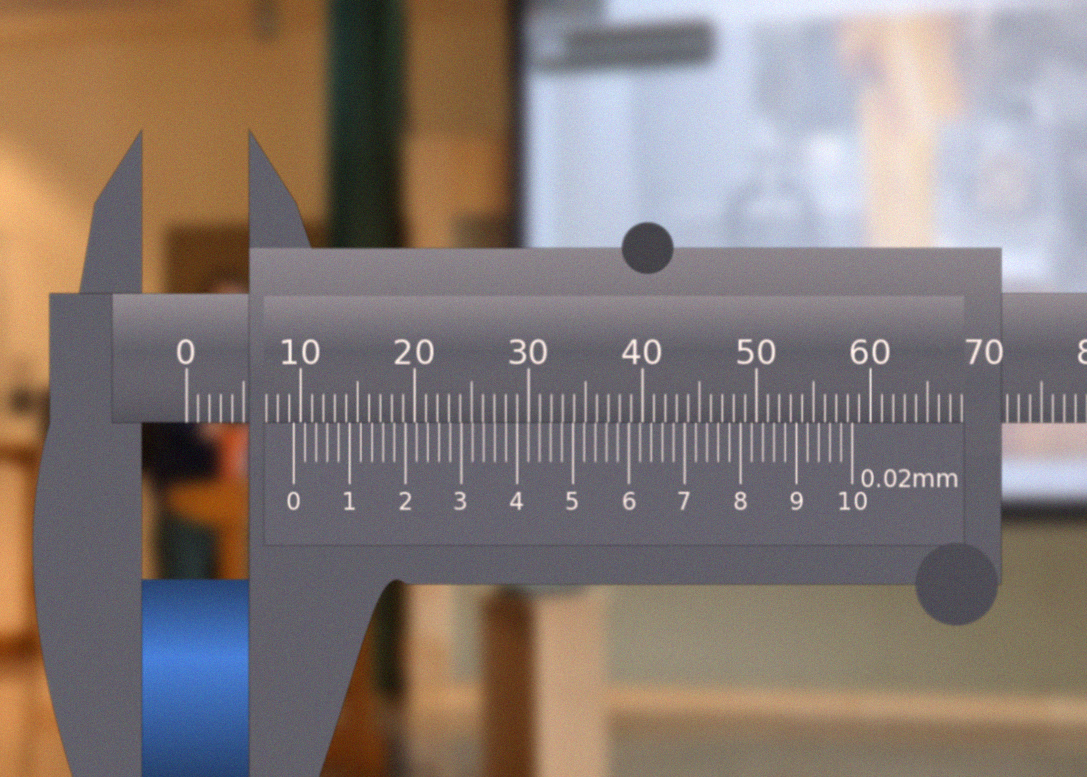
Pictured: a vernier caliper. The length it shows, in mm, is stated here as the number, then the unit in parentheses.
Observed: 9.4 (mm)
